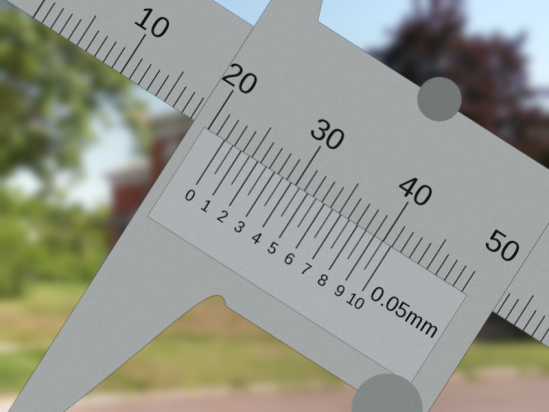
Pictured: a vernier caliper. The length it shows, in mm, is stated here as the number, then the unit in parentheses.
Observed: 21.9 (mm)
